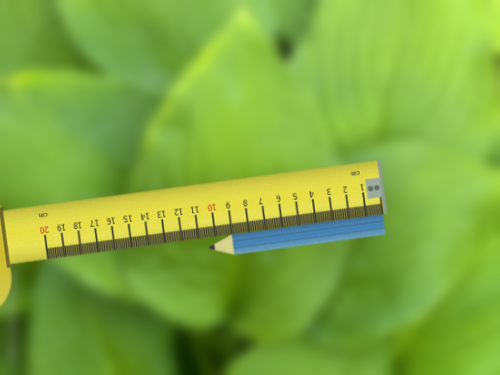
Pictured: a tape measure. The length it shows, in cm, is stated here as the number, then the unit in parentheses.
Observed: 10.5 (cm)
